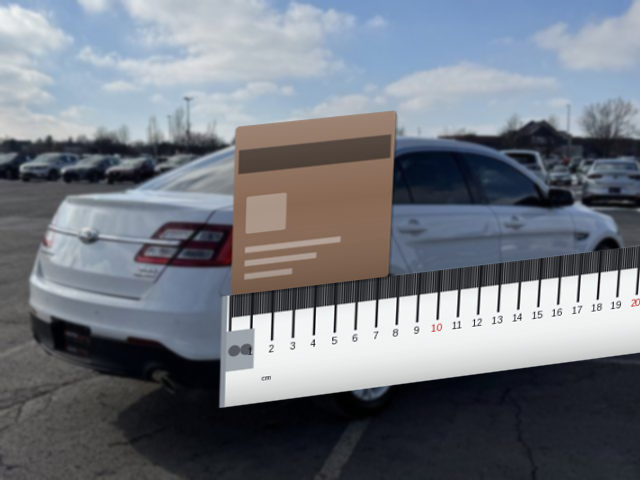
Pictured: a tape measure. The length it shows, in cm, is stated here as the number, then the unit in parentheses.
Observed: 7.5 (cm)
